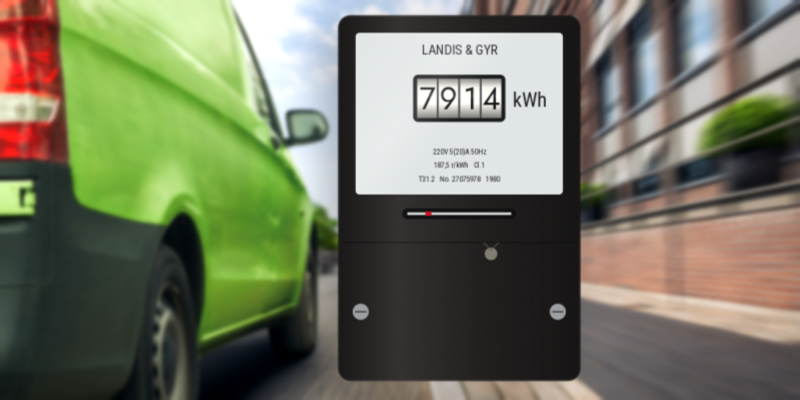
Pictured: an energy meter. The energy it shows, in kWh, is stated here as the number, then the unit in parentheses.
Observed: 7914 (kWh)
